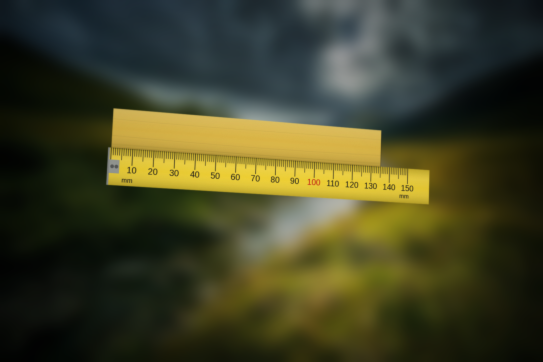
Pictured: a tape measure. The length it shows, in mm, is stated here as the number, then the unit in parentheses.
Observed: 135 (mm)
